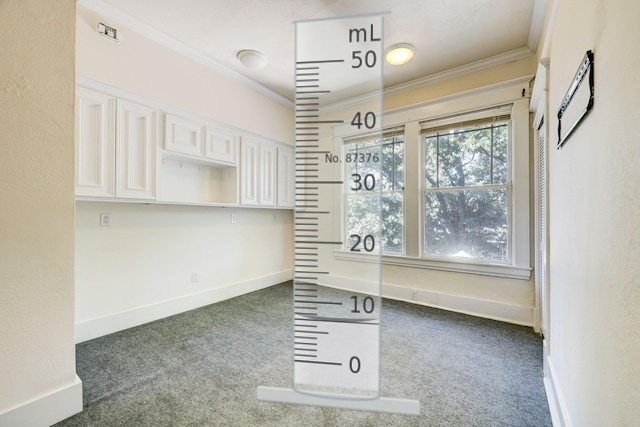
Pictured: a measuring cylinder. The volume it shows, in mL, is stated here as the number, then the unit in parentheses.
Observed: 7 (mL)
